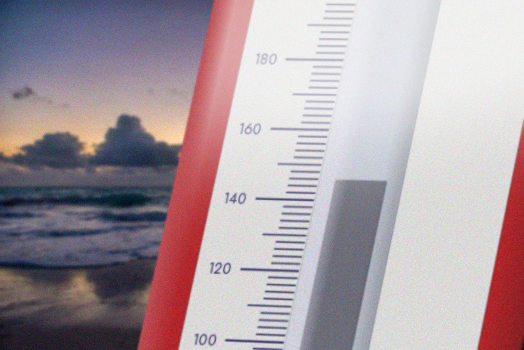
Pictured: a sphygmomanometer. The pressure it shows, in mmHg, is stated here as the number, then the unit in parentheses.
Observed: 146 (mmHg)
